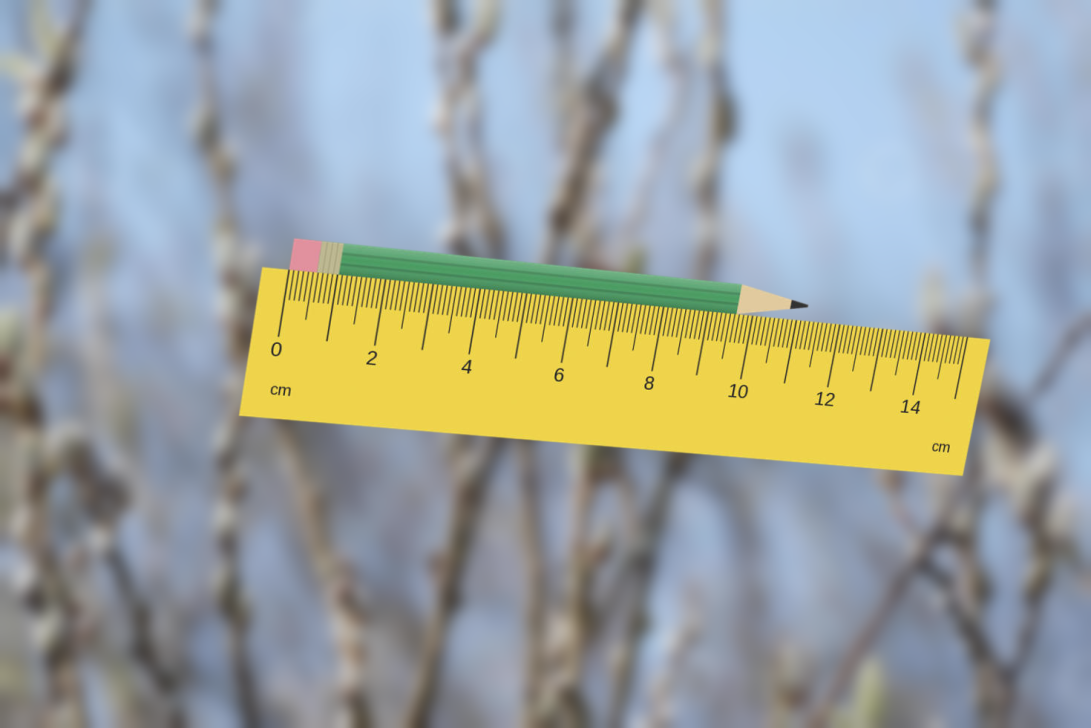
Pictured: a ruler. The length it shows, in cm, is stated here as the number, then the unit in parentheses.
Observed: 11.2 (cm)
